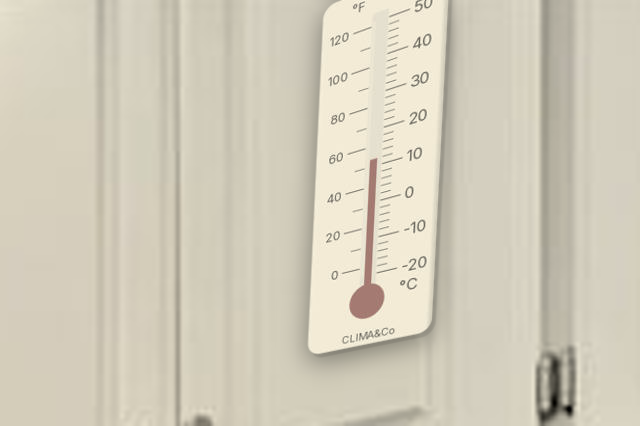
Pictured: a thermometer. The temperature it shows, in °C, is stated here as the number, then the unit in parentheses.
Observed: 12 (°C)
